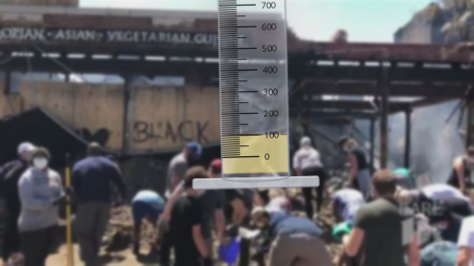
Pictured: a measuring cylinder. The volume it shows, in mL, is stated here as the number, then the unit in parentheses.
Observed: 100 (mL)
